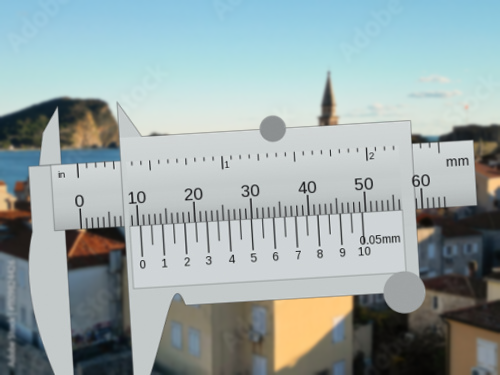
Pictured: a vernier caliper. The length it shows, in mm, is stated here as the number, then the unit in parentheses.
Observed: 10.4 (mm)
